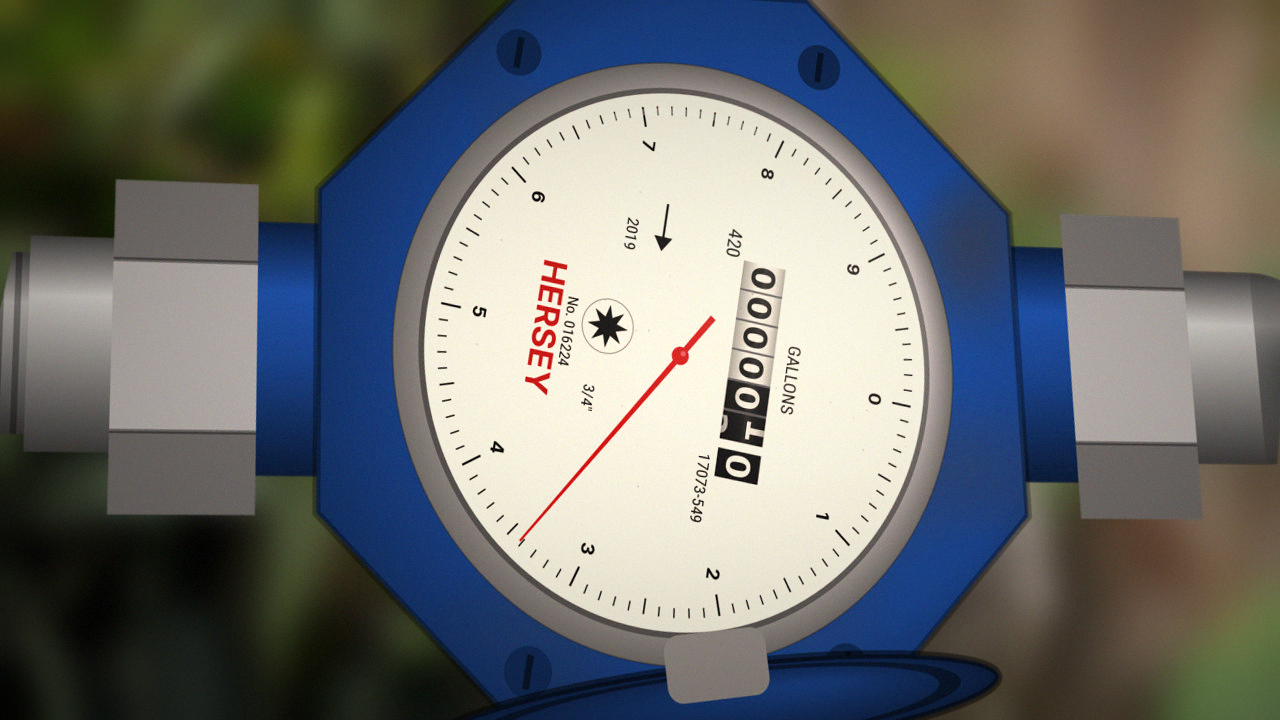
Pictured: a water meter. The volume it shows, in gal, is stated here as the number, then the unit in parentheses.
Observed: 13.4 (gal)
